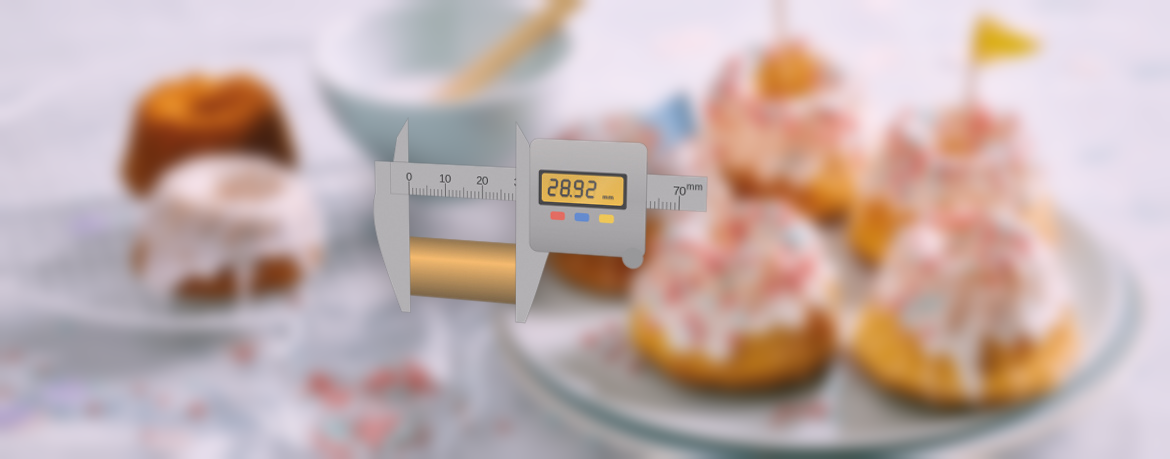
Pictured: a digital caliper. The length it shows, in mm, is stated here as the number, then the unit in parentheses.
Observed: 28.92 (mm)
